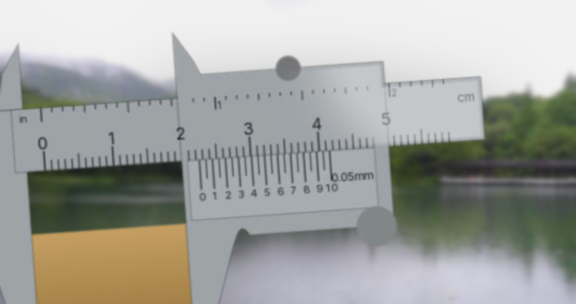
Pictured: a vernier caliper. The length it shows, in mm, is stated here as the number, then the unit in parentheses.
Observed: 22.5 (mm)
